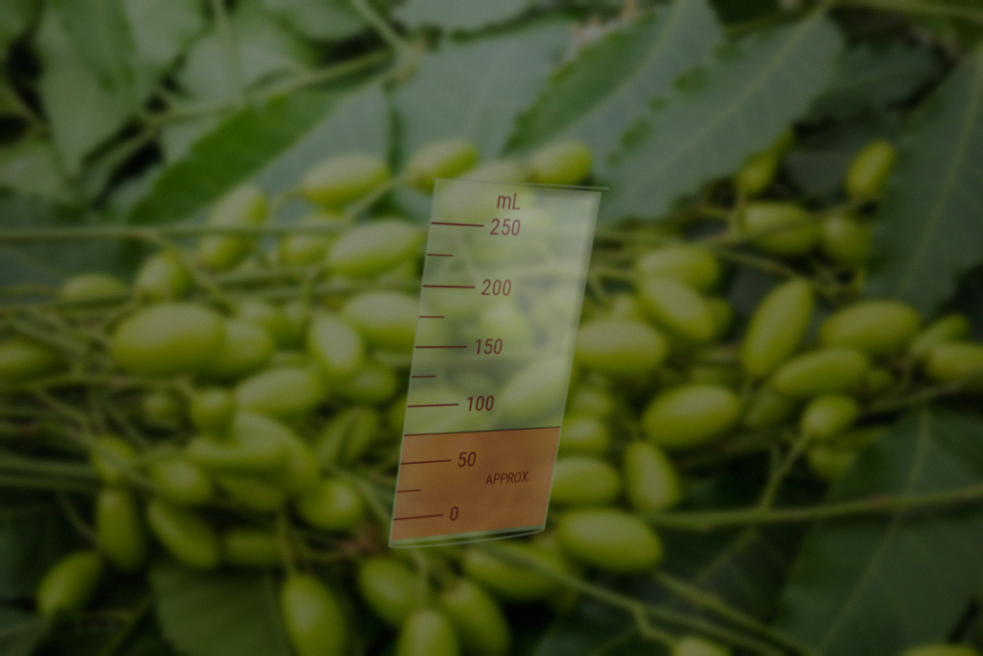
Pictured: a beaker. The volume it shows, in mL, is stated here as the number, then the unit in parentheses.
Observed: 75 (mL)
